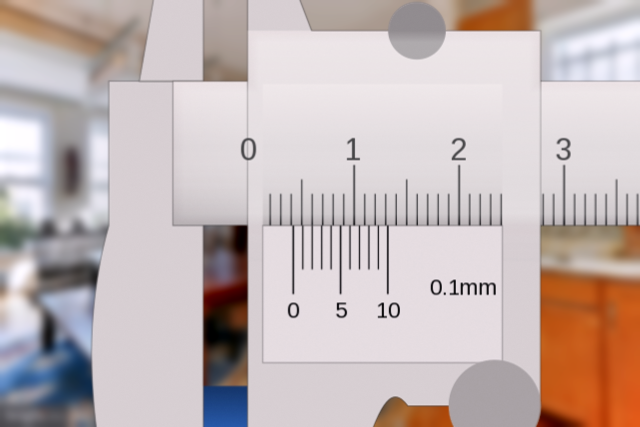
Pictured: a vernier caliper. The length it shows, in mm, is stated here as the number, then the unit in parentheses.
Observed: 4.2 (mm)
